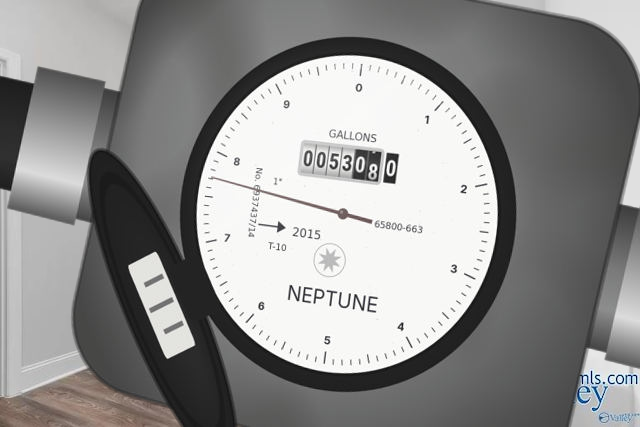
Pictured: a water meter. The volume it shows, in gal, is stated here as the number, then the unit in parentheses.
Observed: 53077.7 (gal)
